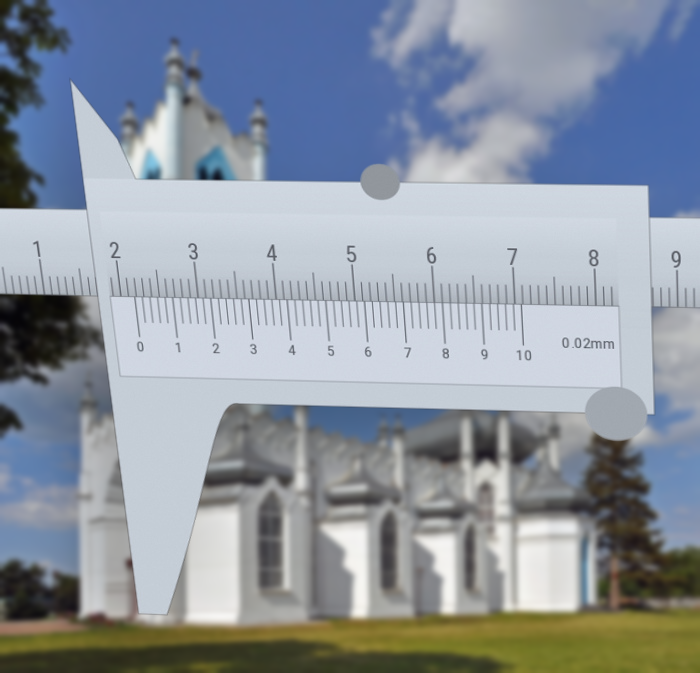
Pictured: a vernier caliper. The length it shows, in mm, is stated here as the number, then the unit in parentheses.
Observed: 21.8 (mm)
